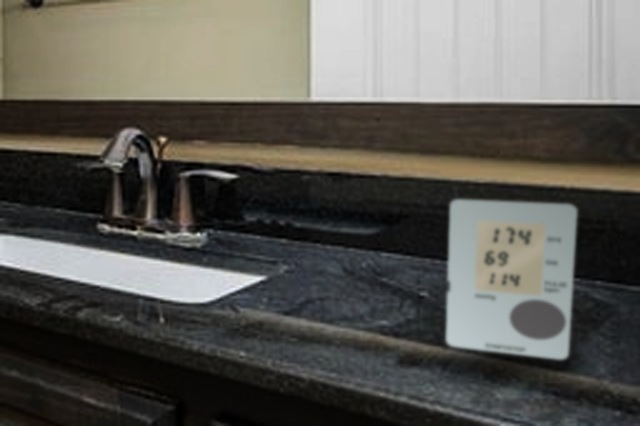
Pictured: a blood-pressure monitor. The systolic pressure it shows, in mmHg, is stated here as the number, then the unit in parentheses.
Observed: 174 (mmHg)
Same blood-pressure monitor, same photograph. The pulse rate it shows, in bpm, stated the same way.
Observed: 114 (bpm)
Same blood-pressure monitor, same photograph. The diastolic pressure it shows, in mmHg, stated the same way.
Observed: 69 (mmHg)
